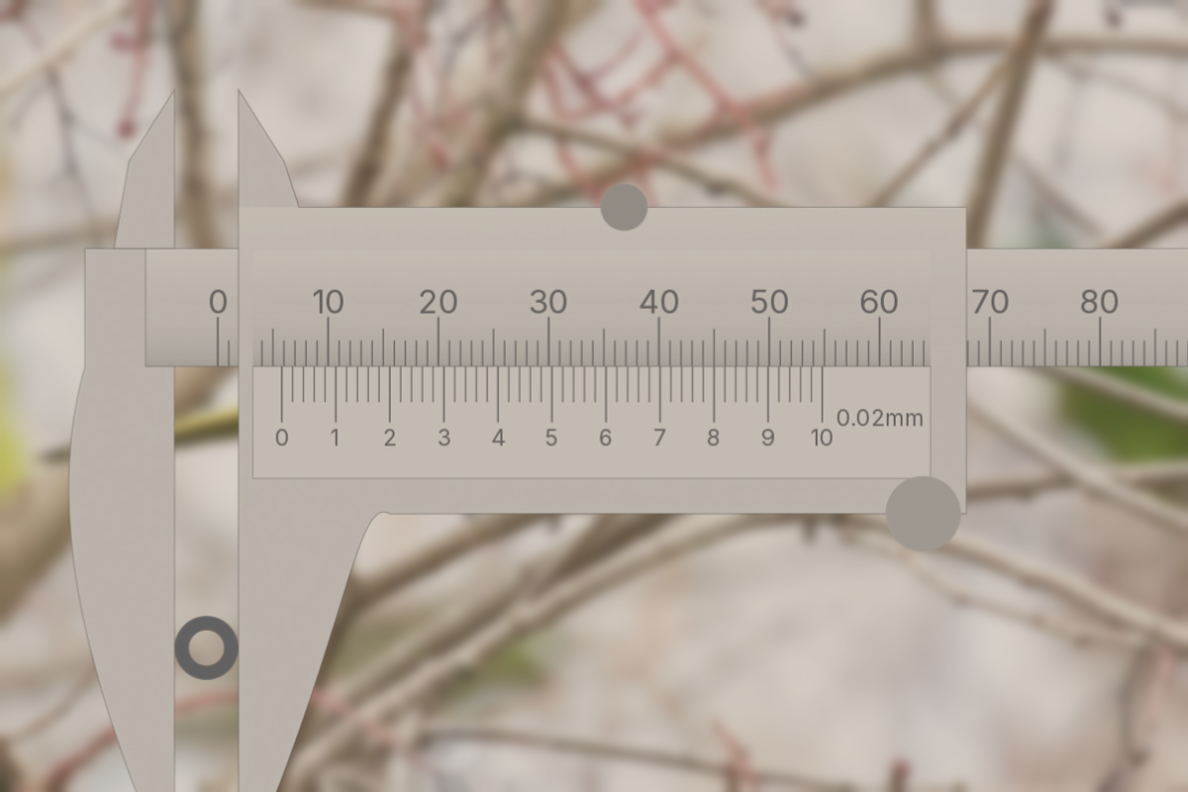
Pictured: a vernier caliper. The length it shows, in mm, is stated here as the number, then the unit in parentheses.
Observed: 5.8 (mm)
